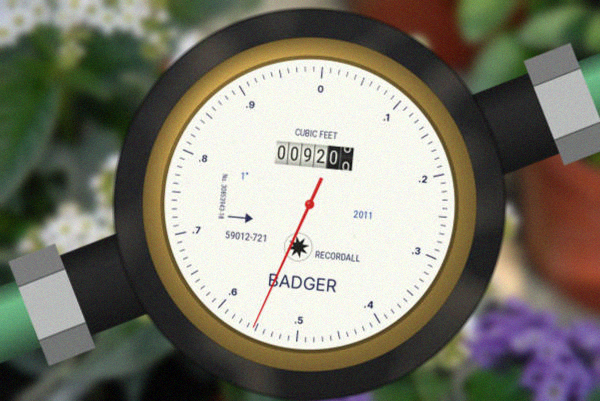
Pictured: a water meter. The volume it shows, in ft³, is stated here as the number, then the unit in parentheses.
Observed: 9208.55 (ft³)
